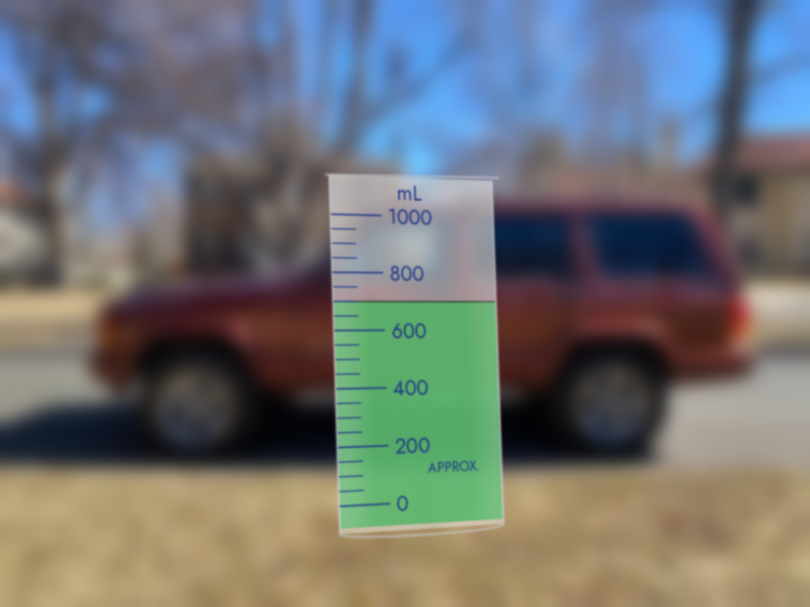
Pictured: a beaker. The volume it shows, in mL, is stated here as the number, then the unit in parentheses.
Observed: 700 (mL)
